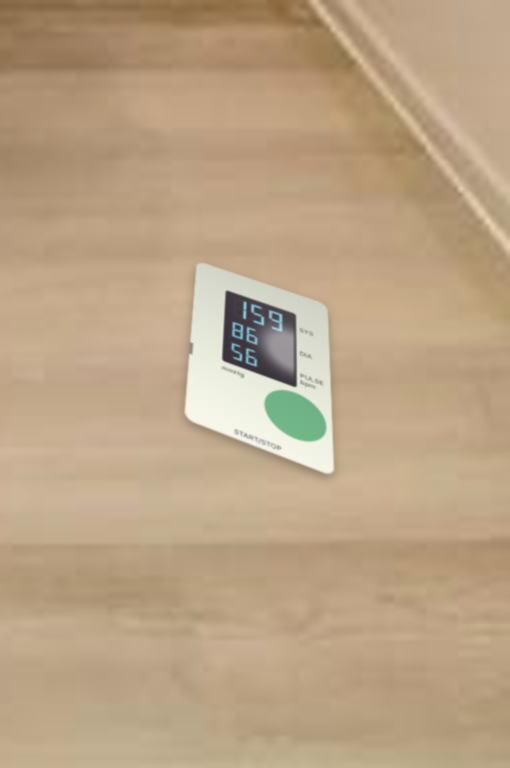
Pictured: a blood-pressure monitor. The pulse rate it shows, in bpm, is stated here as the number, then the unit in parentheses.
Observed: 56 (bpm)
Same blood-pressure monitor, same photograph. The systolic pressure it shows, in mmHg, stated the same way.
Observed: 159 (mmHg)
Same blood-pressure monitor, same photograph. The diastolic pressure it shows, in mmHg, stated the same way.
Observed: 86 (mmHg)
